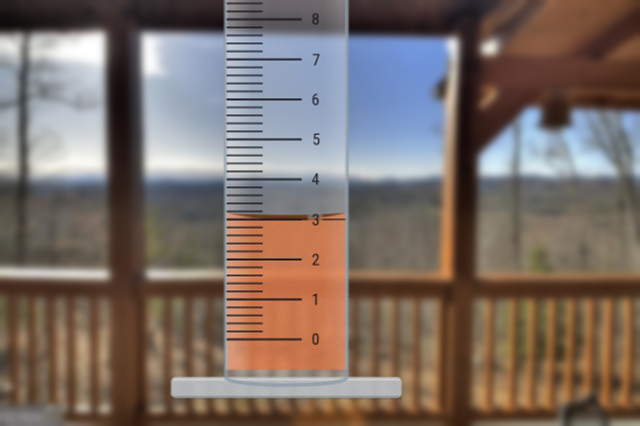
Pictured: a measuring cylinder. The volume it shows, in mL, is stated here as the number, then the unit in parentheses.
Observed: 3 (mL)
